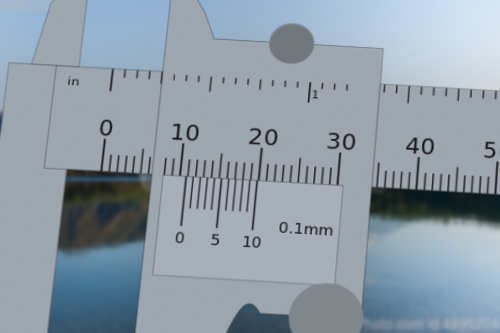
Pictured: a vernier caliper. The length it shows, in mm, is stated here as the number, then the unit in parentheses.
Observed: 10.8 (mm)
